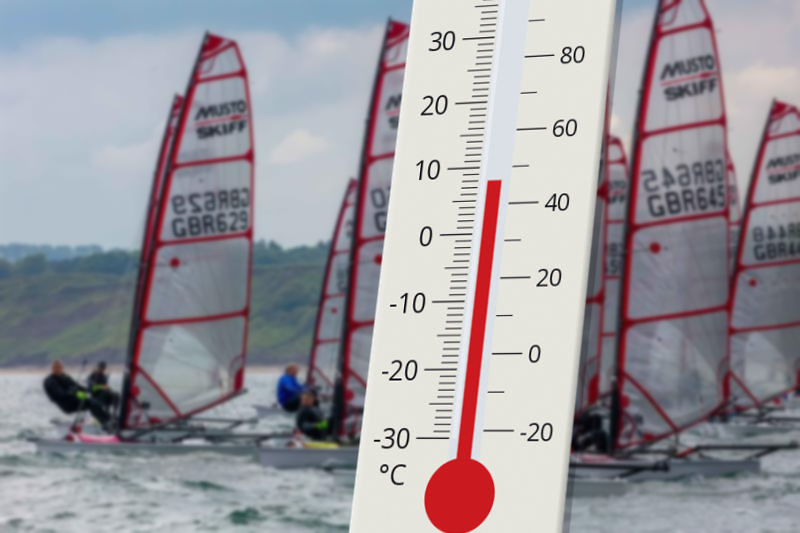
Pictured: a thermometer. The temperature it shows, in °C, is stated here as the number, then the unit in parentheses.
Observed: 8 (°C)
